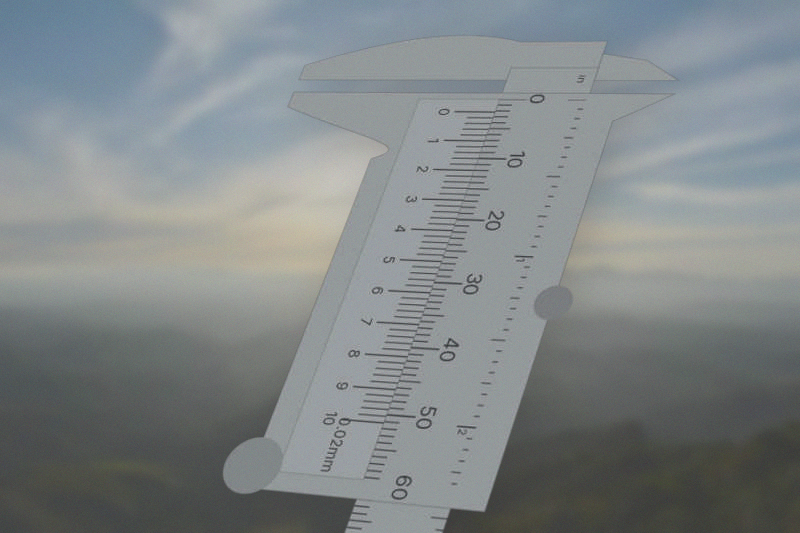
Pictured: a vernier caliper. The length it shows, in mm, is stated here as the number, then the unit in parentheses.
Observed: 2.2 (mm)
